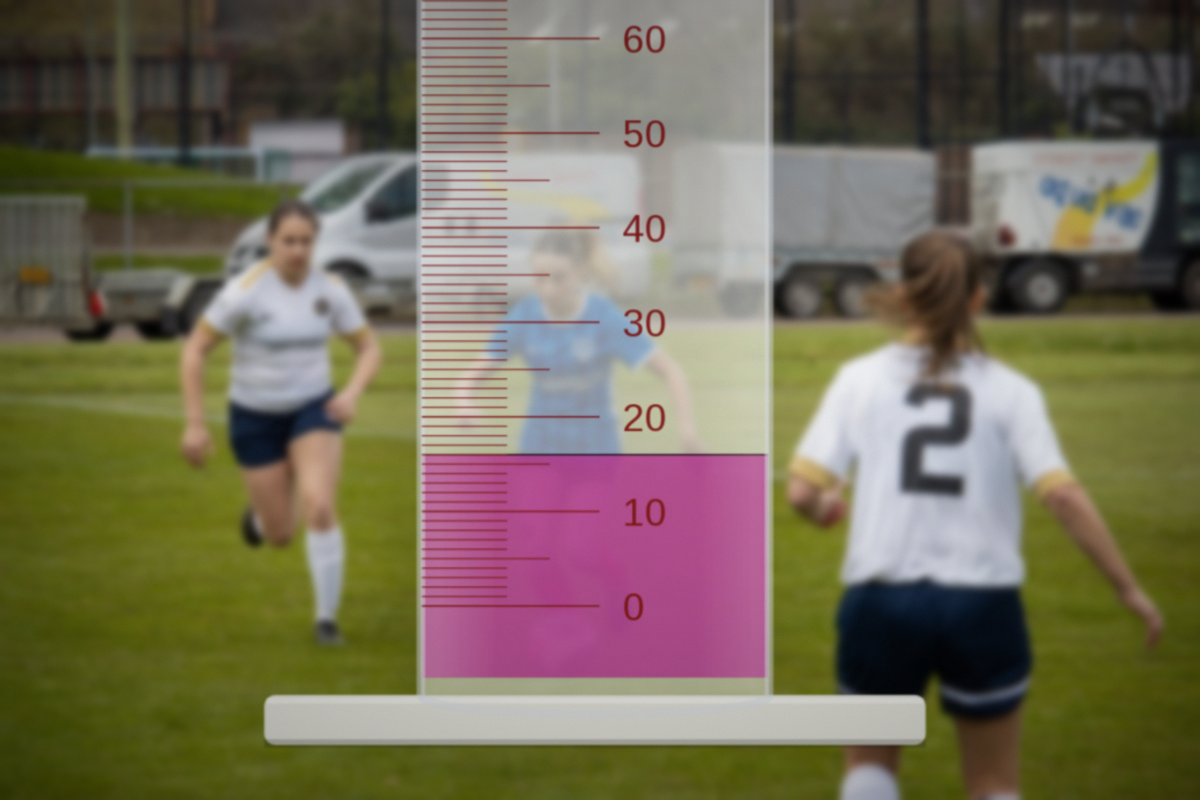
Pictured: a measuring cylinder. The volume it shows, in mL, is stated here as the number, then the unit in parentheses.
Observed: 16 (mL)
